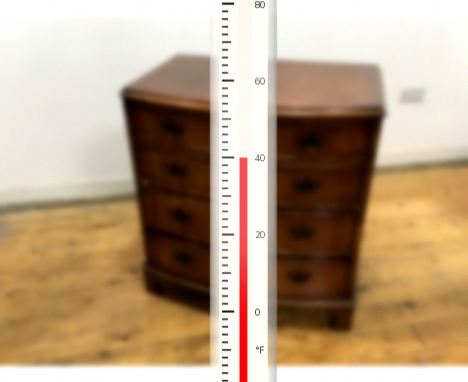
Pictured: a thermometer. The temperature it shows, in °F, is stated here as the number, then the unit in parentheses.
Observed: 40 (°F)
